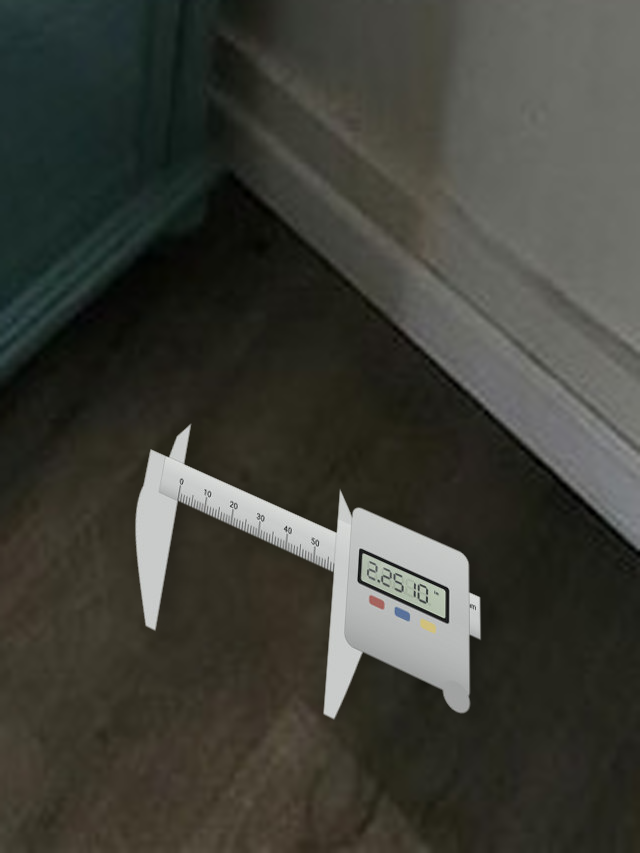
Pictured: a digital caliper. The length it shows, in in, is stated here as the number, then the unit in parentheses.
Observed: 2.2510 (in)
